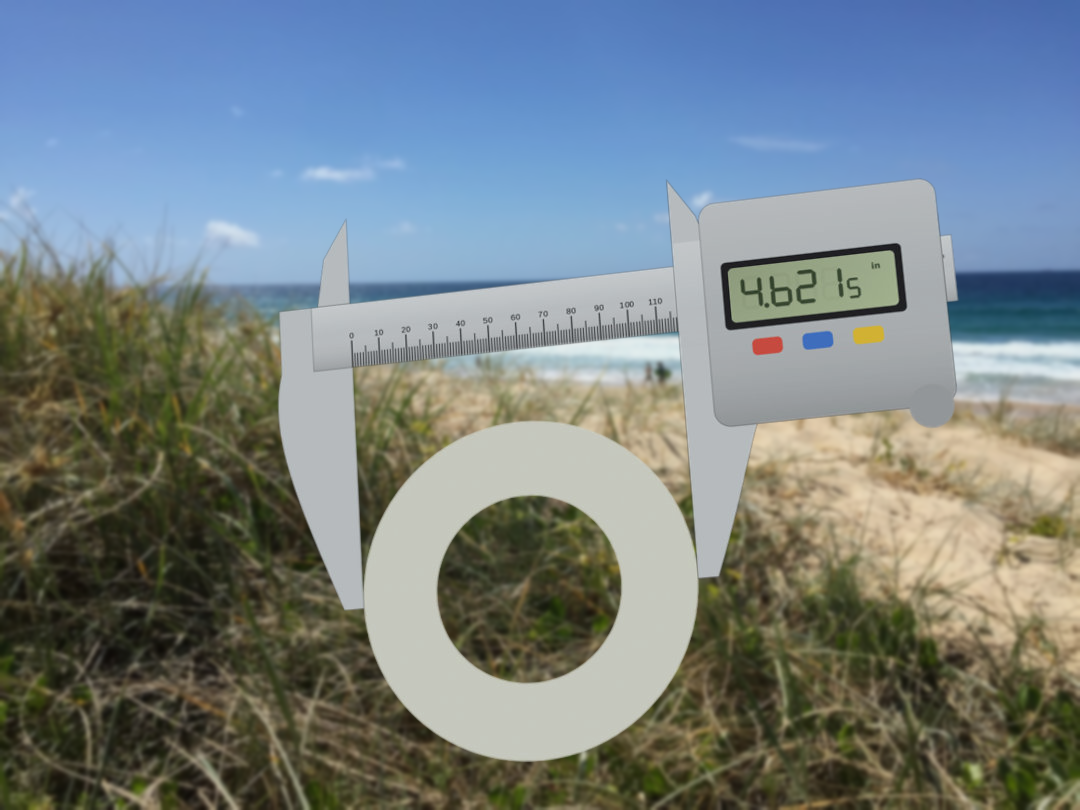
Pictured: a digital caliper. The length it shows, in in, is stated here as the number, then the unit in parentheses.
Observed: 4.6215 (in)
